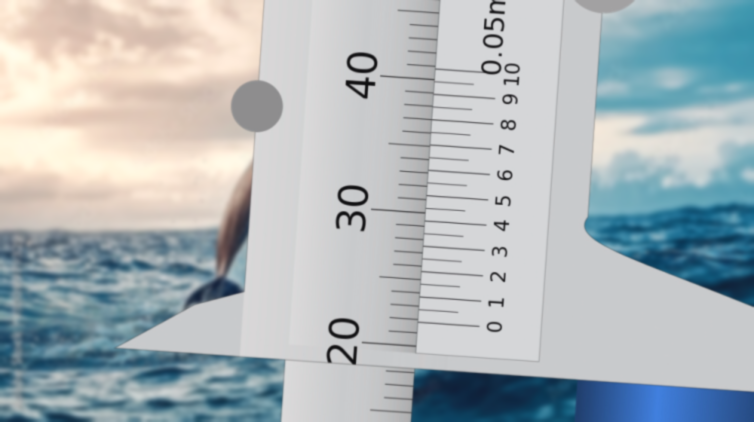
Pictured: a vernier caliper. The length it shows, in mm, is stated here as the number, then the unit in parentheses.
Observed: 21.8 (mm)
